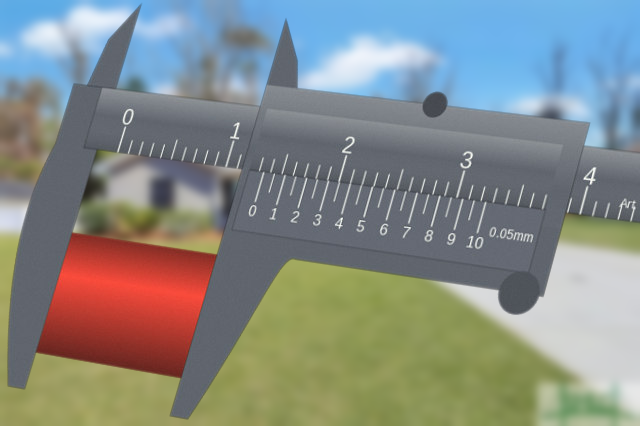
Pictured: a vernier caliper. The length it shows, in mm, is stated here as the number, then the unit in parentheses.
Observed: 13.4 (mm)
